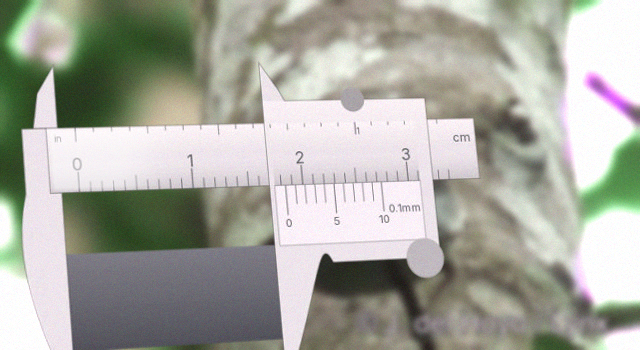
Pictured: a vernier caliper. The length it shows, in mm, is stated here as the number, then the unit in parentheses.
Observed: 18.4 (mm)
